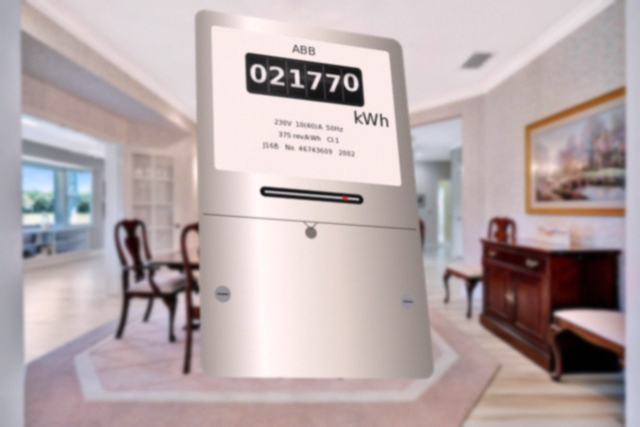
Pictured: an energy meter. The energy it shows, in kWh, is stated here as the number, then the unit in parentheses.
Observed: 21770 (kWh)
